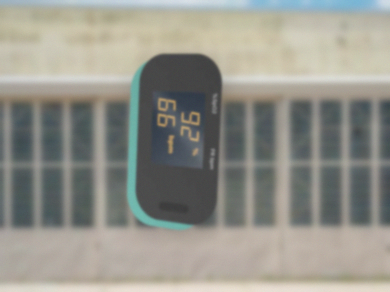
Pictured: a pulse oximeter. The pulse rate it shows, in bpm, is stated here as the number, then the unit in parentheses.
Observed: 66 (bpm)
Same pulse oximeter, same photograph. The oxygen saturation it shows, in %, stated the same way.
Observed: 92 (%)
